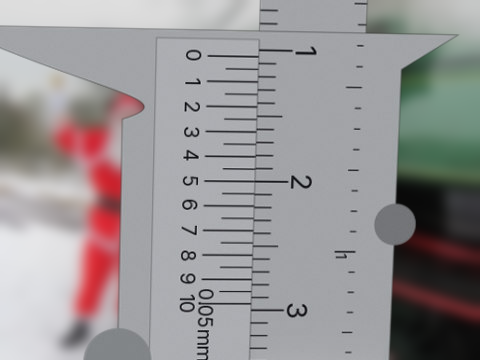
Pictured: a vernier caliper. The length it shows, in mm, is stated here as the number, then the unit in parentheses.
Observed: 10.5 (mm)
